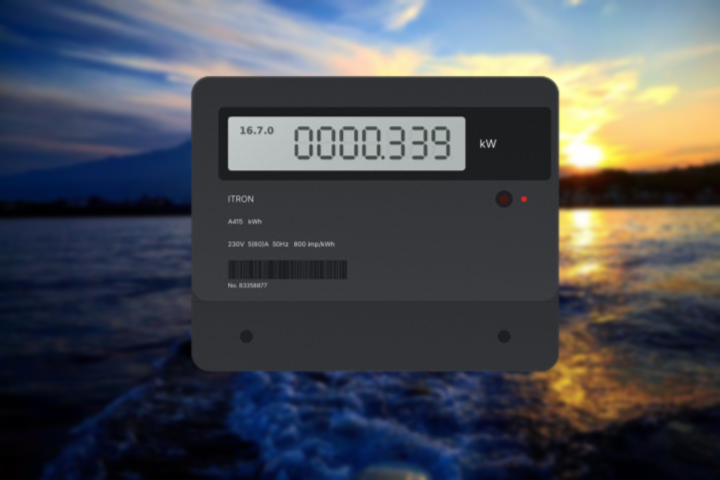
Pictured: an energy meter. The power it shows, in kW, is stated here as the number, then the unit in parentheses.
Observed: 0.339 (kW)
